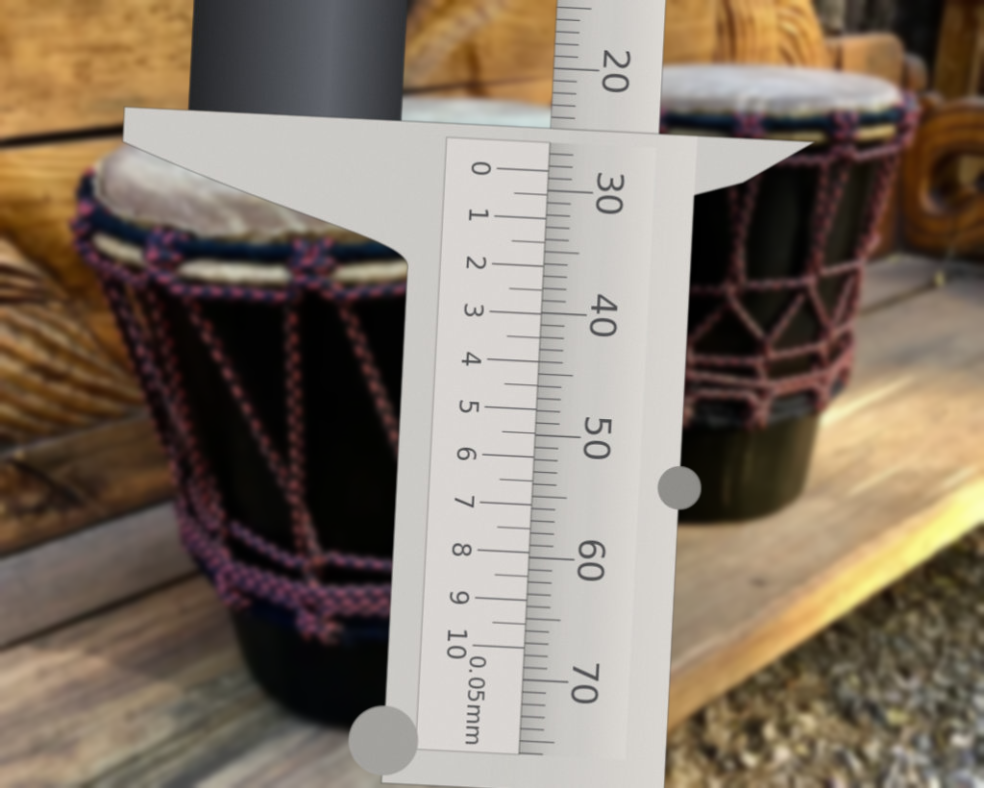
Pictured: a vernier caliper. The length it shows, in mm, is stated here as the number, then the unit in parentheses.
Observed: 28.4 (mm)
